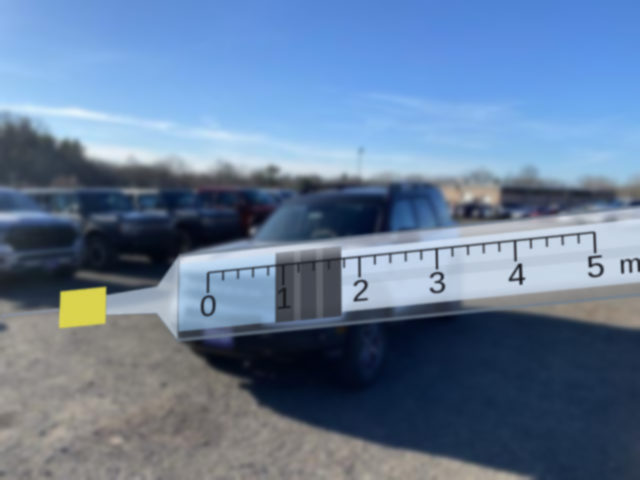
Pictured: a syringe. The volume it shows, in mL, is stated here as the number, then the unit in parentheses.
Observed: 0.9 (mL)
